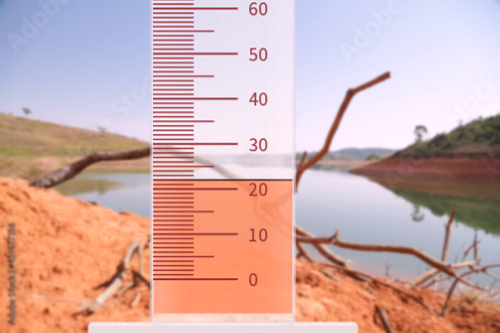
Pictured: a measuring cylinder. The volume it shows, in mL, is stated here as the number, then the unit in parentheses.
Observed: 22 (mL)
